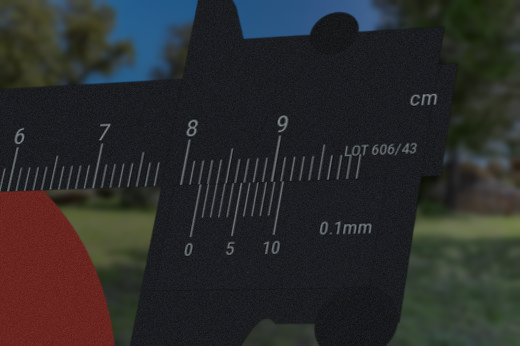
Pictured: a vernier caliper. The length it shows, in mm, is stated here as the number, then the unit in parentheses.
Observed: 82.2 (mm)
